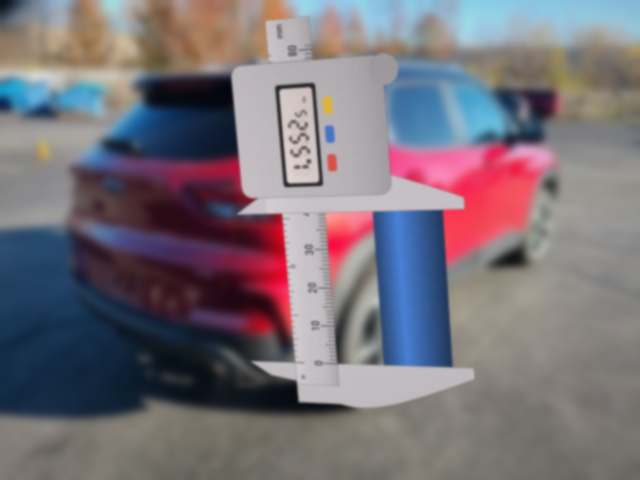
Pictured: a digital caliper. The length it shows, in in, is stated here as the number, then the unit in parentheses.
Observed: 1.5525 (in)
